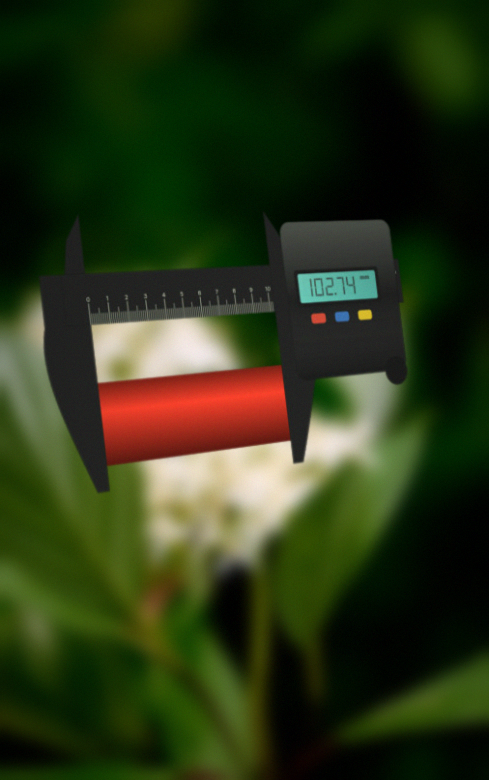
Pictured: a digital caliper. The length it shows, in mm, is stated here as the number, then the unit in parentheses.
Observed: 102.74 (mm)
